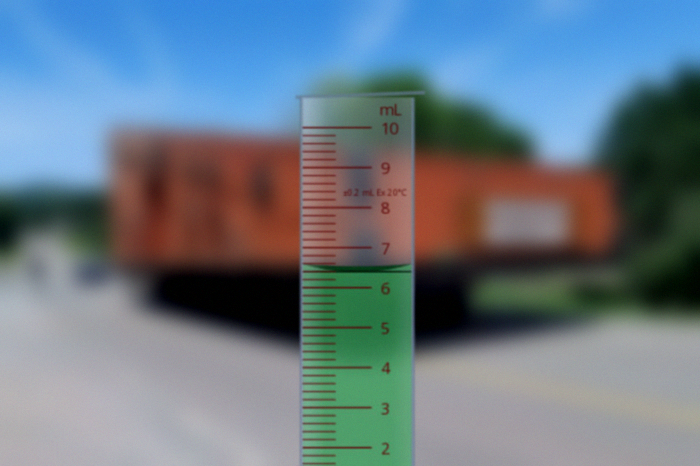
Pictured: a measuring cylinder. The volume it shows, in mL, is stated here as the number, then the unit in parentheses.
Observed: 6.4 (mL)
